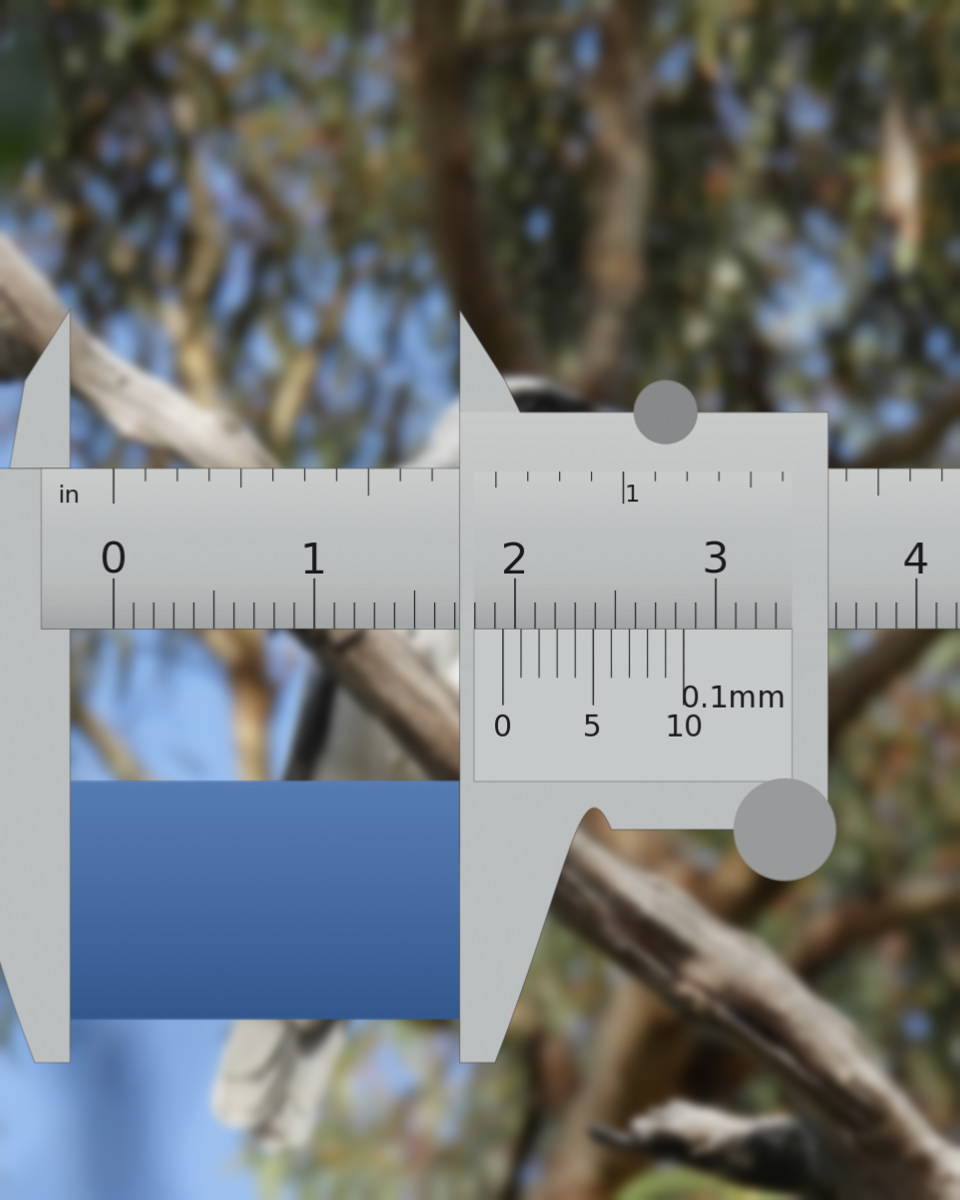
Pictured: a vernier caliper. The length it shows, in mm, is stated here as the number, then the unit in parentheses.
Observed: 19.4 (mm)
